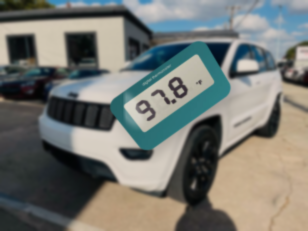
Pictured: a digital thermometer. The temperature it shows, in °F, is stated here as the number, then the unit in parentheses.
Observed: 97.8 (°F)
